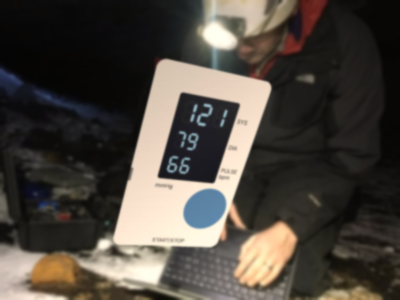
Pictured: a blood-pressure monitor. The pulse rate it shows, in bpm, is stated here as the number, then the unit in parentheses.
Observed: 66 (bpm)
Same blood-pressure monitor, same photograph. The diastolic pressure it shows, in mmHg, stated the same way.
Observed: 79 (mmHg)
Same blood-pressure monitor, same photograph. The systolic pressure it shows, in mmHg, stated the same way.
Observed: 121 (mmHg)
